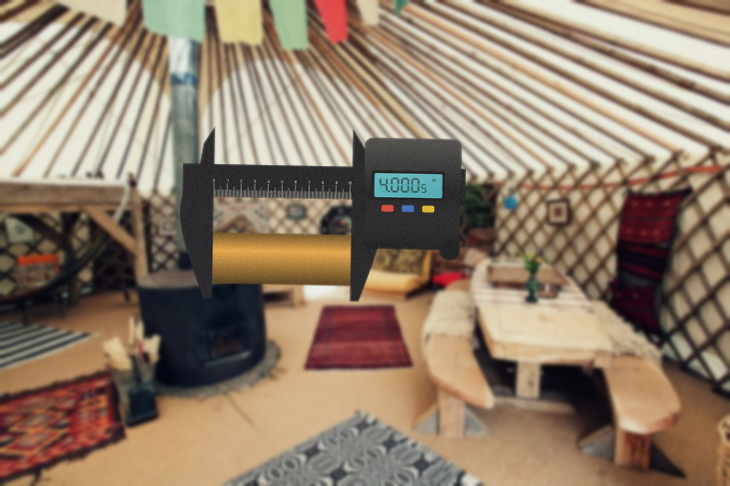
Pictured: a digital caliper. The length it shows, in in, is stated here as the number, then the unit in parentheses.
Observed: 4.0005 (in)
